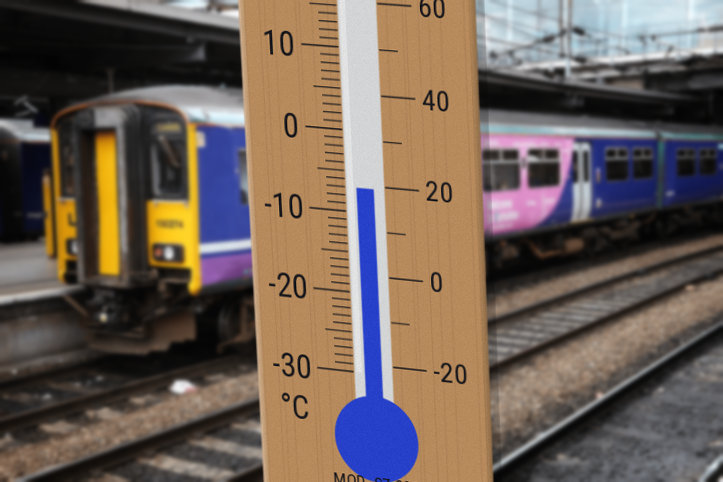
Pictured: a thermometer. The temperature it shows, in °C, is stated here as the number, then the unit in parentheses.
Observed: -7 (°C)
